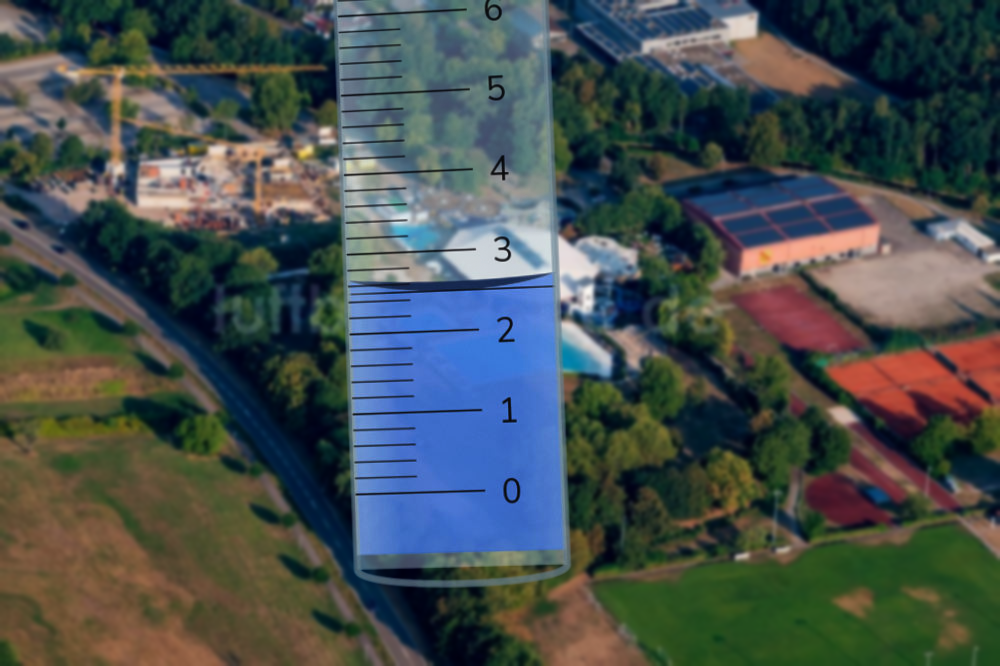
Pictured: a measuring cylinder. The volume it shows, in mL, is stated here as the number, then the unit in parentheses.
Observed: 2.5 (mL)
